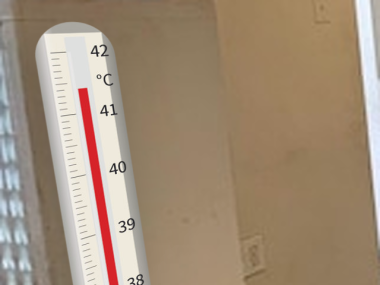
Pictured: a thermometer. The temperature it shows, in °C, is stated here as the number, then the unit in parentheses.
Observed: 41.4 (°C)
